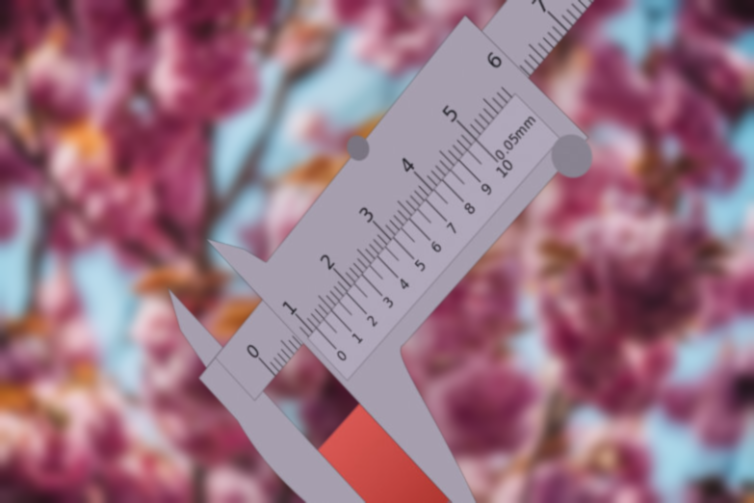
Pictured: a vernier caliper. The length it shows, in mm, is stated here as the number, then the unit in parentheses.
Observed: 11.0 (mm)
